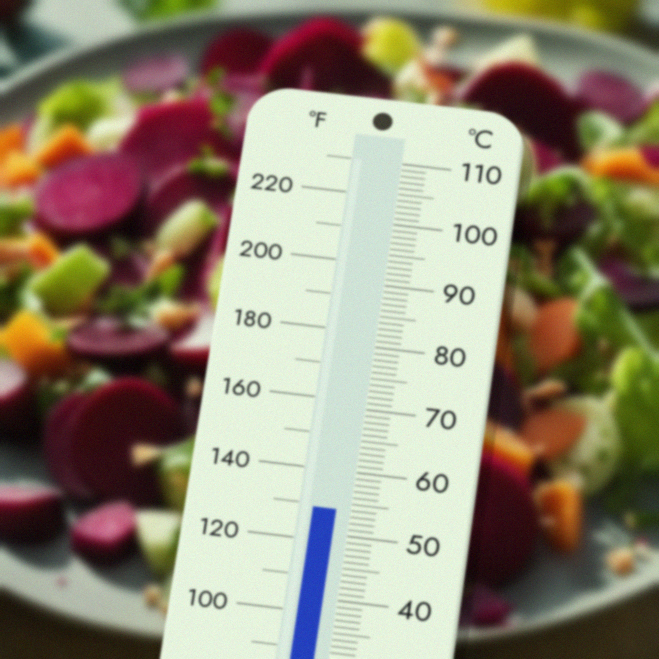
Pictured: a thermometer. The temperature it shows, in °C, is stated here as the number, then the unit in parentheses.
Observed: 54 (°C)
